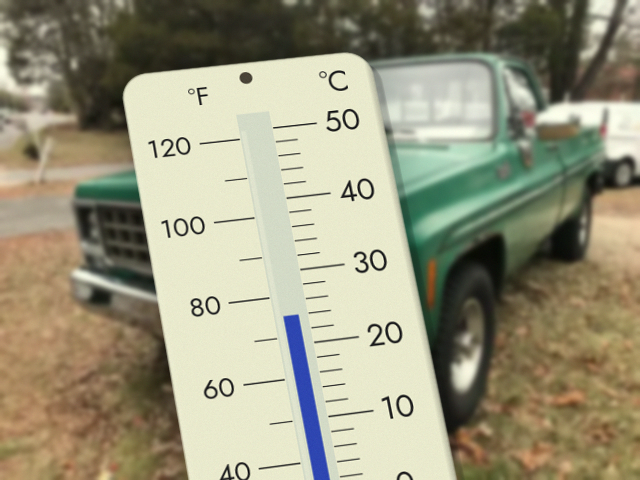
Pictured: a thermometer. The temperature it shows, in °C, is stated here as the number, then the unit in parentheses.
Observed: 24 (°C)
